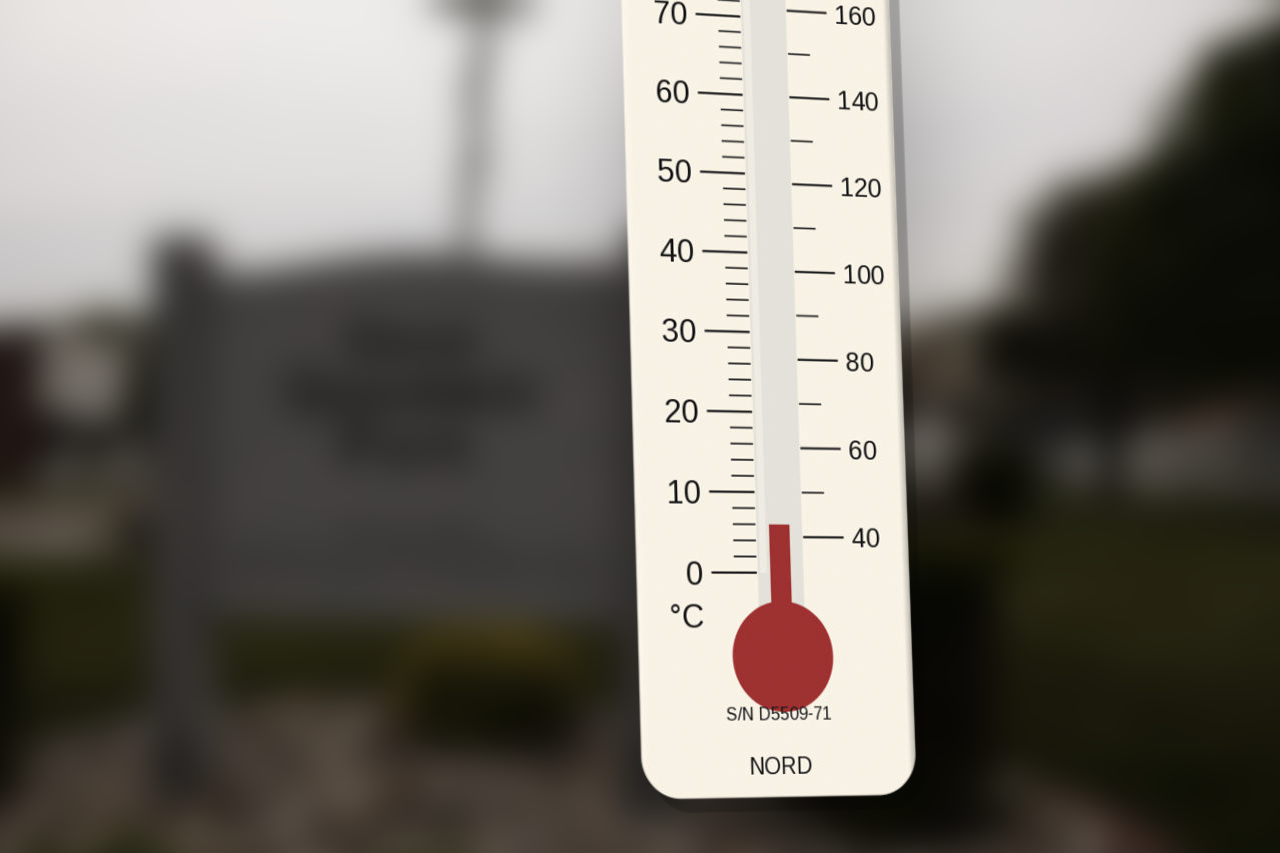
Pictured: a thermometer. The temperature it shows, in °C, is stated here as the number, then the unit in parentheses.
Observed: 6 (°C)
